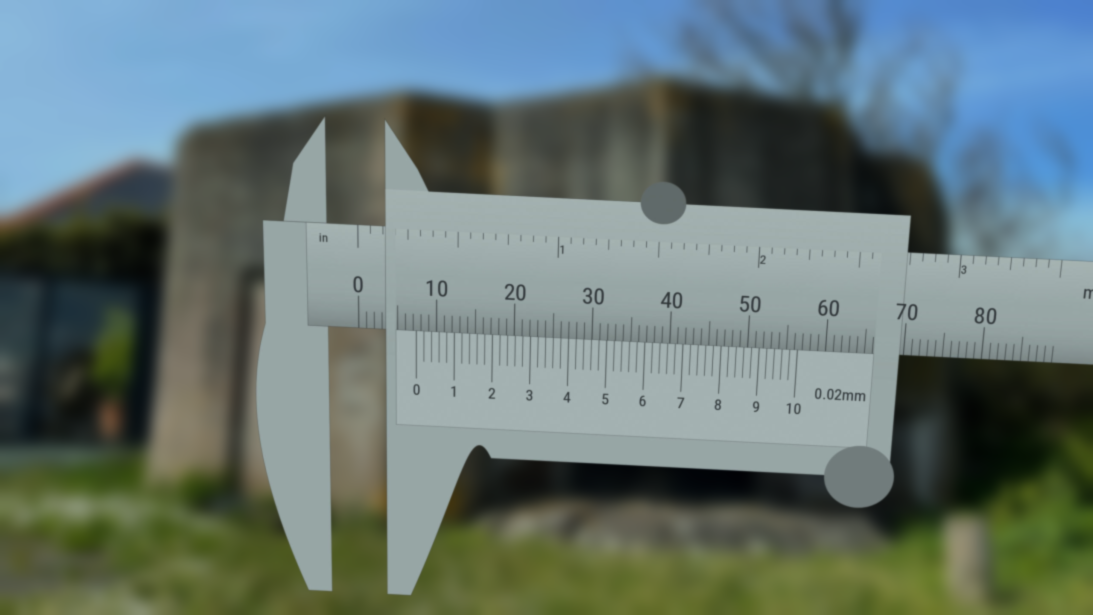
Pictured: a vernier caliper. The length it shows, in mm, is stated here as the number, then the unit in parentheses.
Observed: 7.4 (mm)
